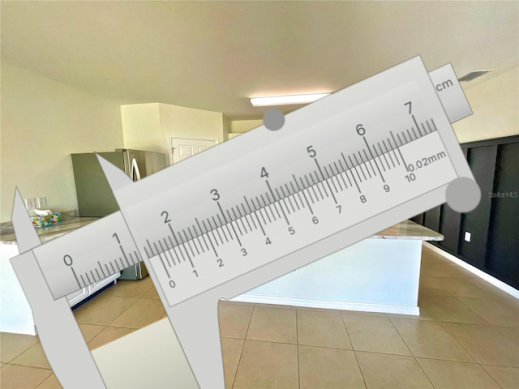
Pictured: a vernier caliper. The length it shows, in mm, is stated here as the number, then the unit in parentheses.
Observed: 16.0 (mm)
